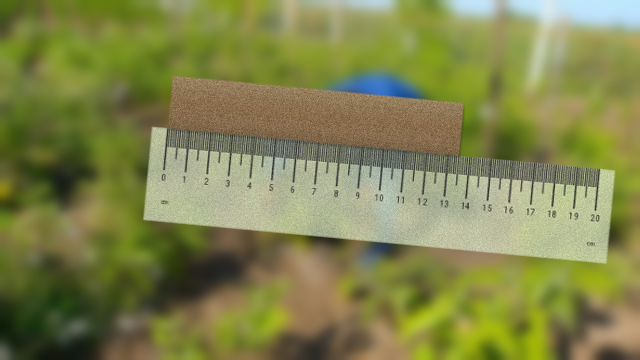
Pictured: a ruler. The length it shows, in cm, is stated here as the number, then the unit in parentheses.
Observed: 13.5 (cm)
